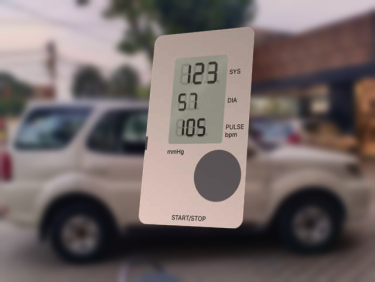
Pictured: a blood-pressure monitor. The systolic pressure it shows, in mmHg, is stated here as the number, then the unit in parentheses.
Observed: 123 (mmHg)
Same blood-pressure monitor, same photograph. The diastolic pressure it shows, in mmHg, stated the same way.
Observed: 57 (mmHg)
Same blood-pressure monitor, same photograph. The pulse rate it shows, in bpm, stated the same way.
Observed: 105 (bpm)
